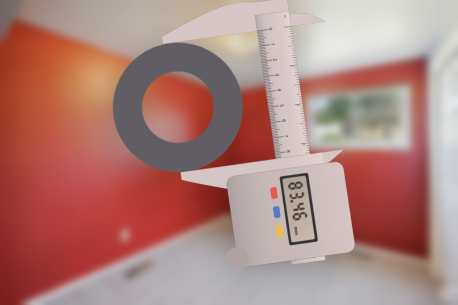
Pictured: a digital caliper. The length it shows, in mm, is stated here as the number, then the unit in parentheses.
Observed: 83.46 (mm)
